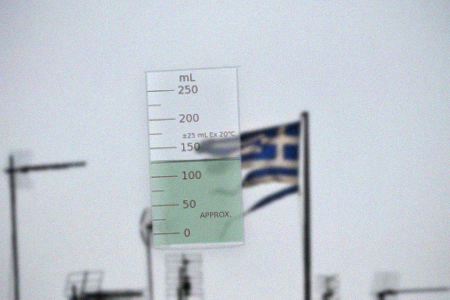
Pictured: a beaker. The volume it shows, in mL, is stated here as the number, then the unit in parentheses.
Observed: 125 (mL)
